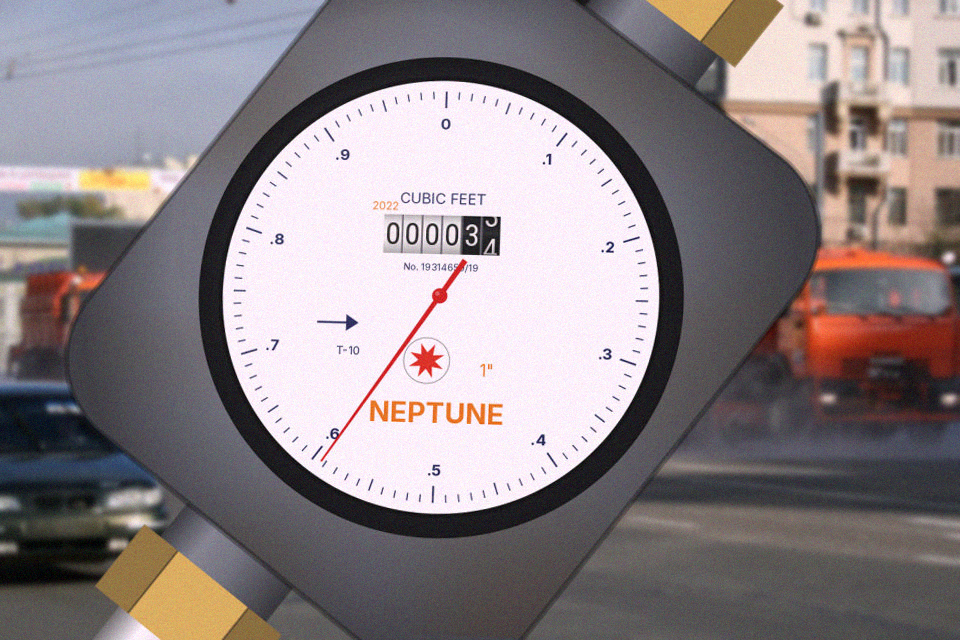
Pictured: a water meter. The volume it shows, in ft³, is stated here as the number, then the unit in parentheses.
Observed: 33.59 (ft³)
